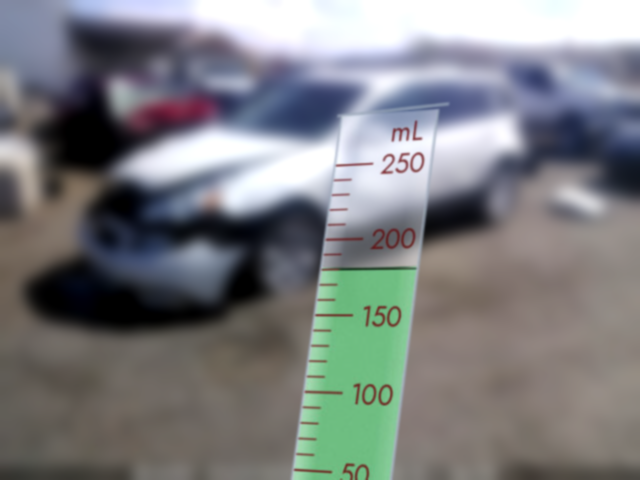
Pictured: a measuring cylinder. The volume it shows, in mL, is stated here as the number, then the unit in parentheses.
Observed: 180 (mL)
